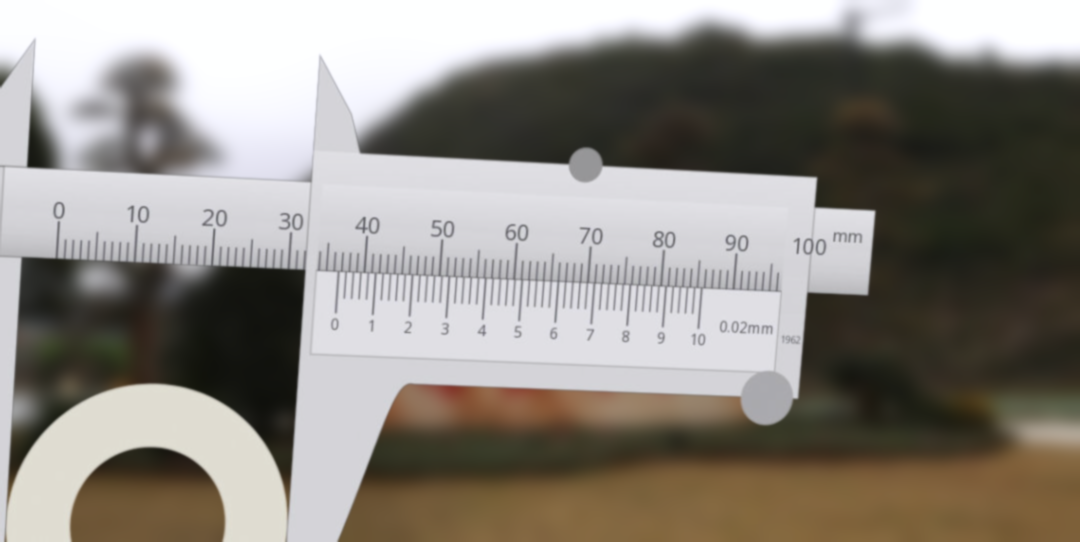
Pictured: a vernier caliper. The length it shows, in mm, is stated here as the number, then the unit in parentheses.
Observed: 36.6 (mm)
